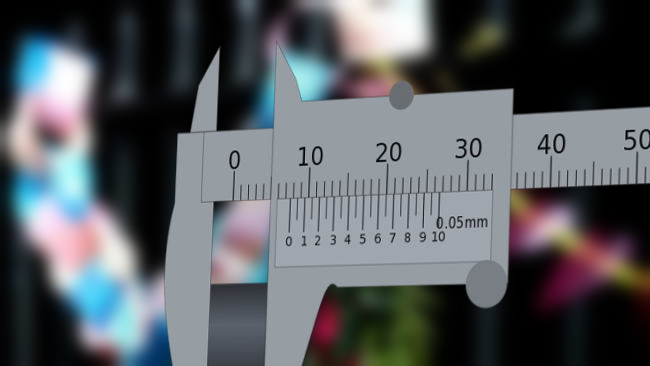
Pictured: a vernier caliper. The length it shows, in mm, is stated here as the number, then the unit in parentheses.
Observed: 7.6 (mm)
